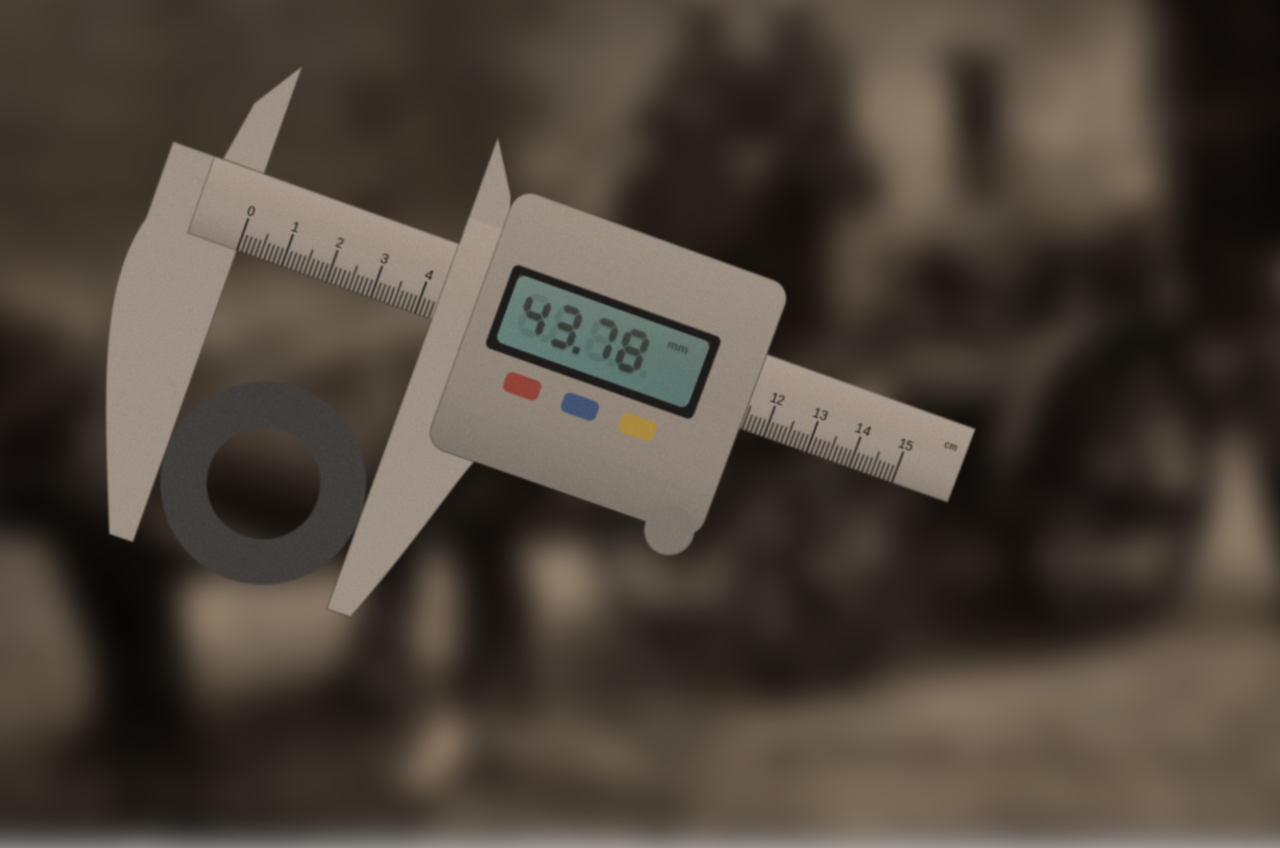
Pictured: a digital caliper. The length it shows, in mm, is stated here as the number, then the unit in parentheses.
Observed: 43.78 (mm)
